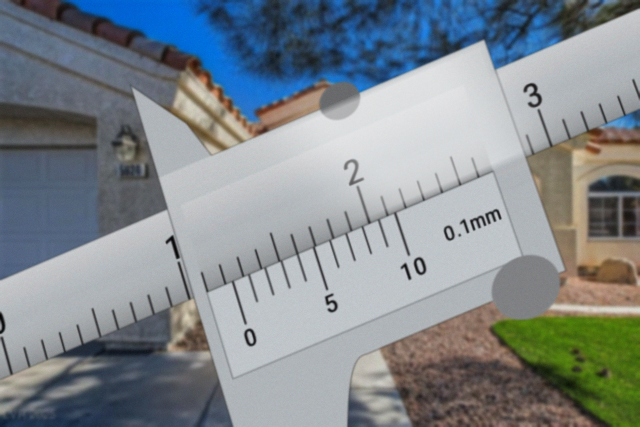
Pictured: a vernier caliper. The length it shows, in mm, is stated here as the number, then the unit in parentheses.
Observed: 12.4 (mm)
